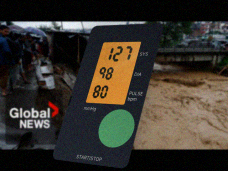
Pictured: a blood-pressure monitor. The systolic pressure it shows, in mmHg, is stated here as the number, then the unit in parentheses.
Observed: 127 (mmHg)
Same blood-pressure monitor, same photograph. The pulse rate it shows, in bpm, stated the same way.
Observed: 80 (bpm)
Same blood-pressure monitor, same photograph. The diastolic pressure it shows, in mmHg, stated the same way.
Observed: 98 (mmHg)
